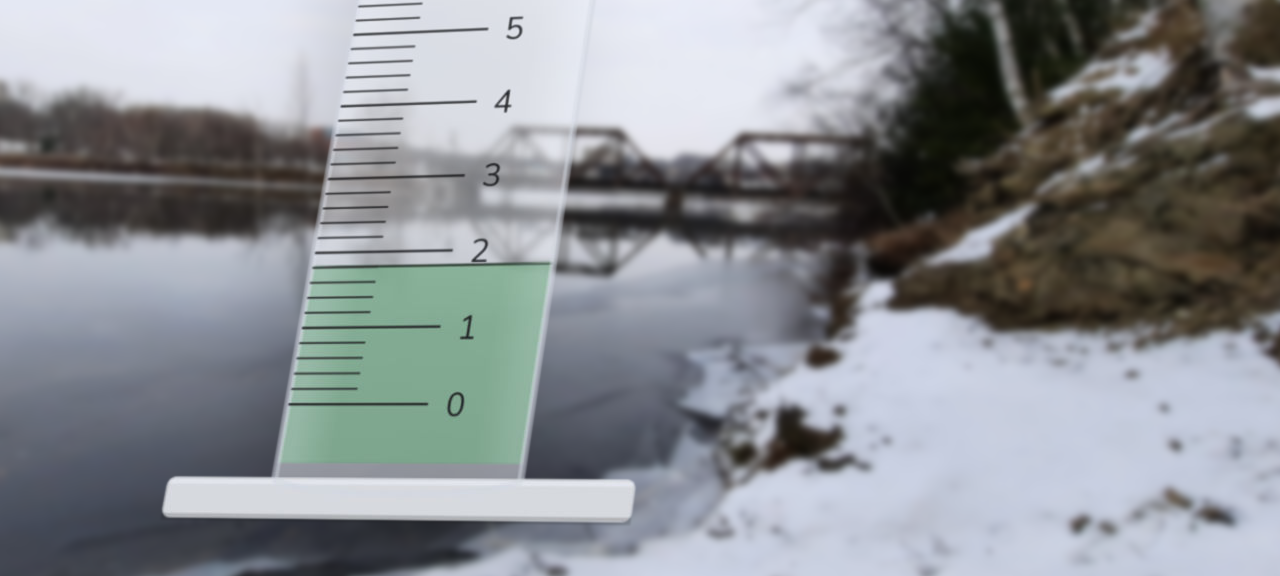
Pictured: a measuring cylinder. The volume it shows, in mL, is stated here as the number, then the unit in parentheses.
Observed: 1.8 (mL)
